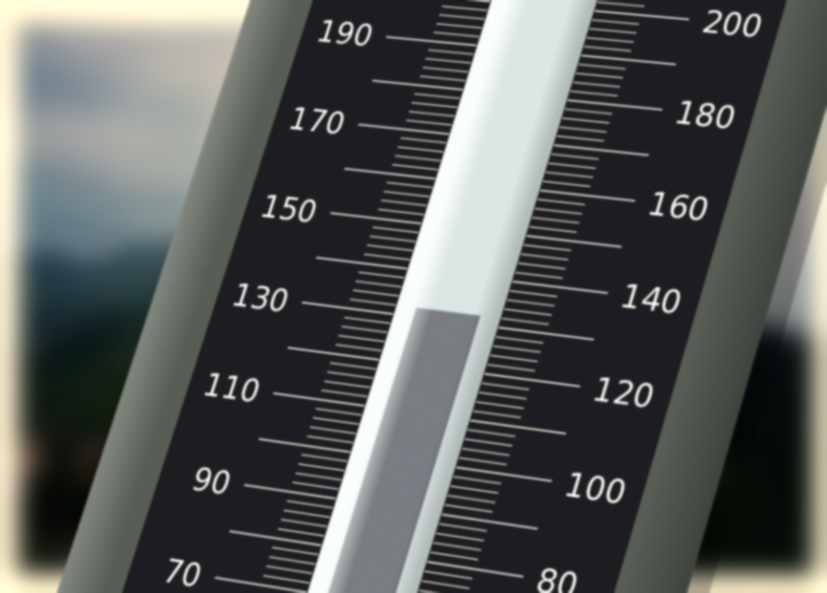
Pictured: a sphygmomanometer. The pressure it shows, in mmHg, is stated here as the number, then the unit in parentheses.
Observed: 132 (mmHg)
